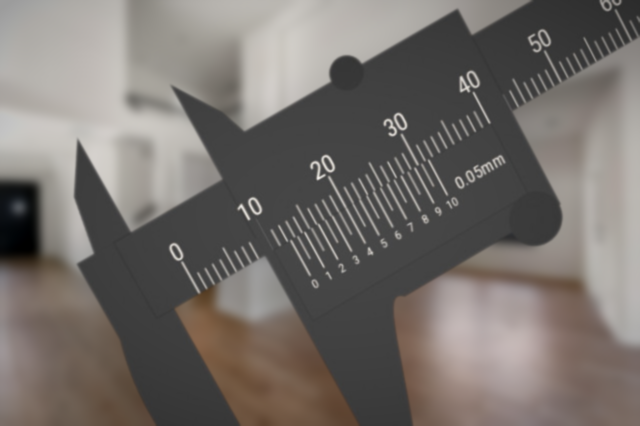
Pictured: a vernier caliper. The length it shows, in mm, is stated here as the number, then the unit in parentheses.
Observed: 12.4 (mm)
